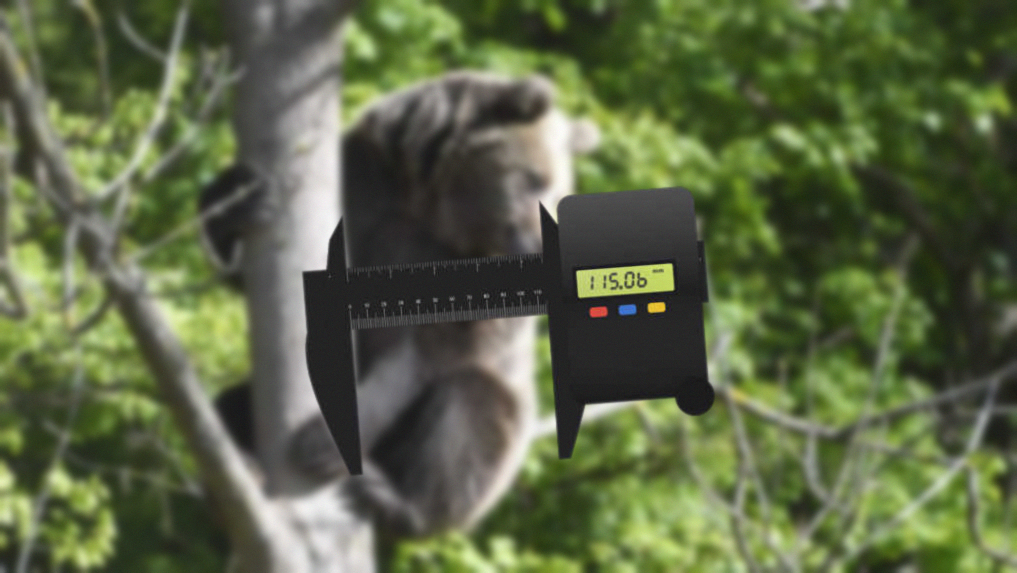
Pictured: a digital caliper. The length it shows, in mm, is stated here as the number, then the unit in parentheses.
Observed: 115.06 (mm)
